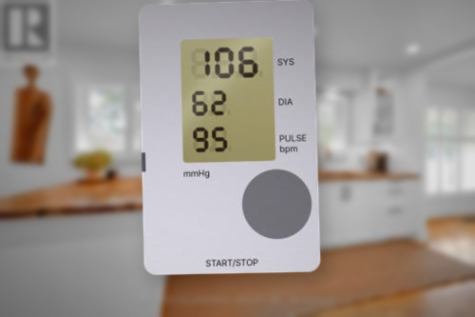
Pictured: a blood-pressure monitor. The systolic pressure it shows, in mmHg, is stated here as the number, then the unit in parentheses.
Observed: 106 (mmHg)
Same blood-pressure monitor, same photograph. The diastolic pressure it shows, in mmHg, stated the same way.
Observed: 62 (mmHg)
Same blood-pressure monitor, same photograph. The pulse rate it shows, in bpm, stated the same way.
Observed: 95 (bpm)
